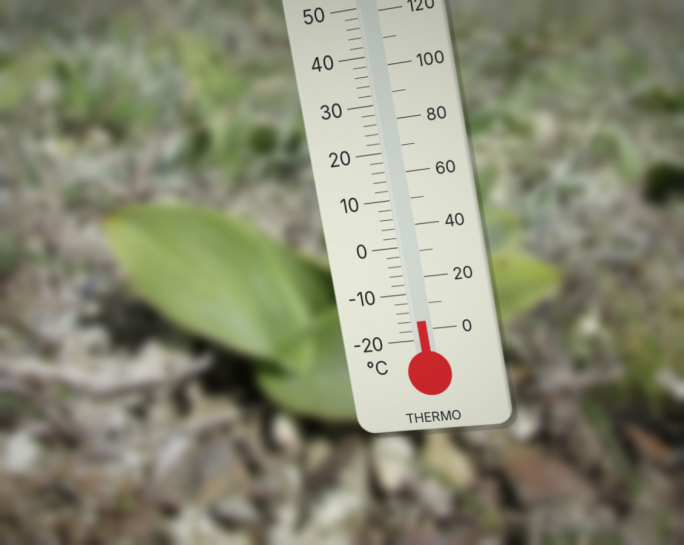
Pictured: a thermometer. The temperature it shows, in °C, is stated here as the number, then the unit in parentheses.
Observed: -16 (°C)
